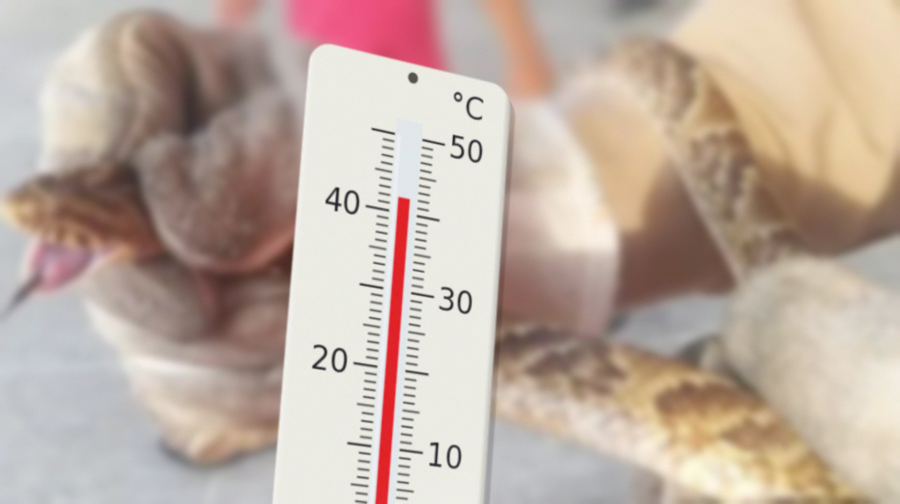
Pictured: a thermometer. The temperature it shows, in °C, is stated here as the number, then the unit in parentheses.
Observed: 42 (°C)
